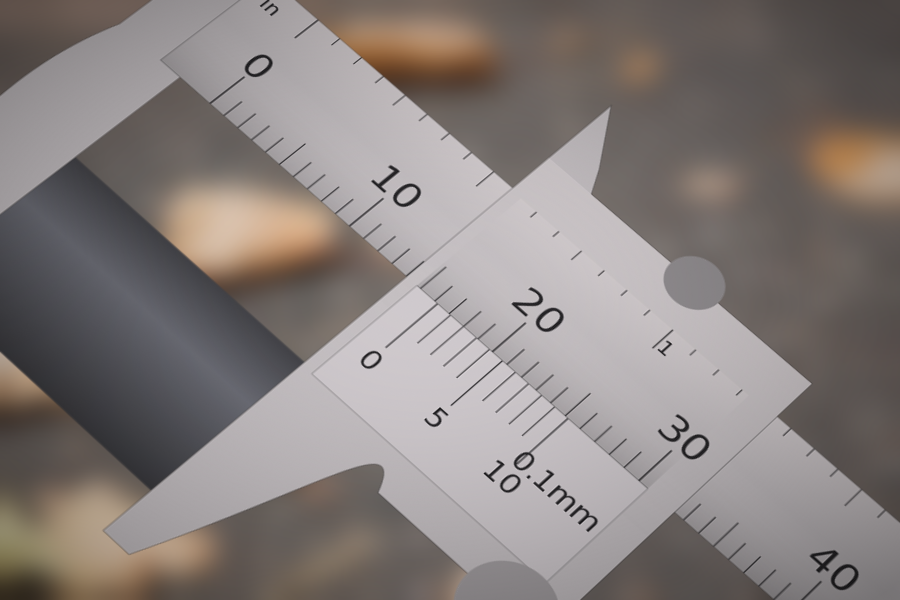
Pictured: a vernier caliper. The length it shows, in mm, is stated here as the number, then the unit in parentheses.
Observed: 16.2 (mm)
